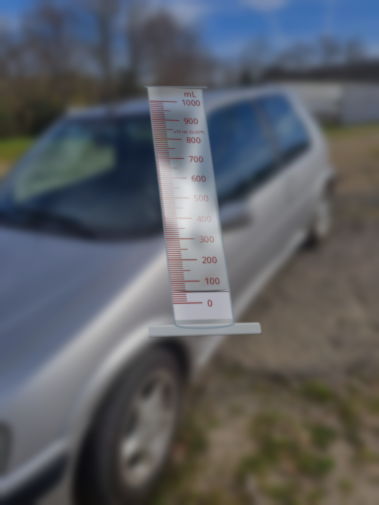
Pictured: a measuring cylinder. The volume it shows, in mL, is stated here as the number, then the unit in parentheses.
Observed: 50 (mL)
